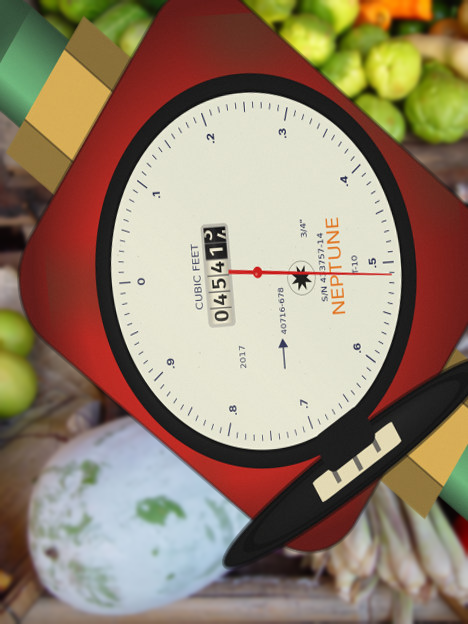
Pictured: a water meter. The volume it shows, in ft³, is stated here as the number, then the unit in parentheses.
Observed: 45413.51 (ft³)
